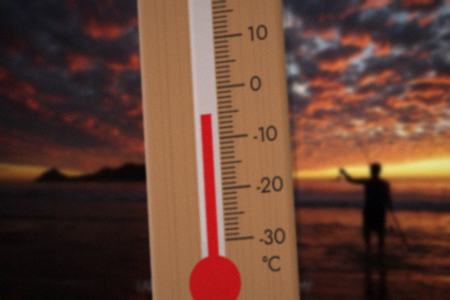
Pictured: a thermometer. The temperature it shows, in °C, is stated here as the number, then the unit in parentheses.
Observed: -5 (°C)
